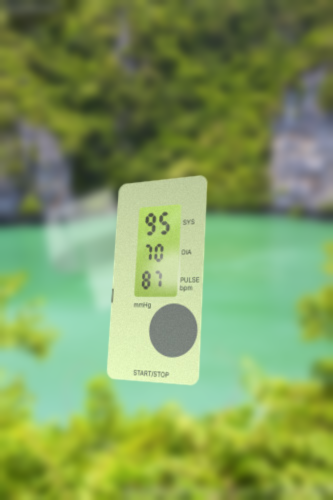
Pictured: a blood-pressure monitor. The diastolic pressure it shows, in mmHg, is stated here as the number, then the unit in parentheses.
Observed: 70 (mmHg)
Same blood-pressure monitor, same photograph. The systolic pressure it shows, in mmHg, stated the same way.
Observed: 95 (mmHg)
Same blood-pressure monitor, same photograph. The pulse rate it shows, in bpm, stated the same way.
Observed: 87 (bpm)
